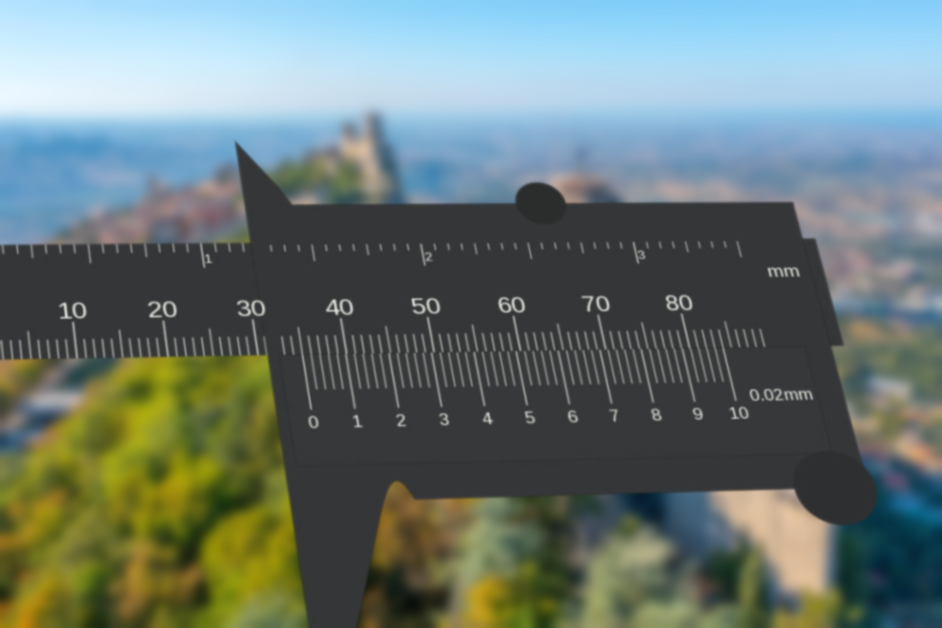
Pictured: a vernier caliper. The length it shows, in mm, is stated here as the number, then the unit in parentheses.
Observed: 35.0 (mm)
